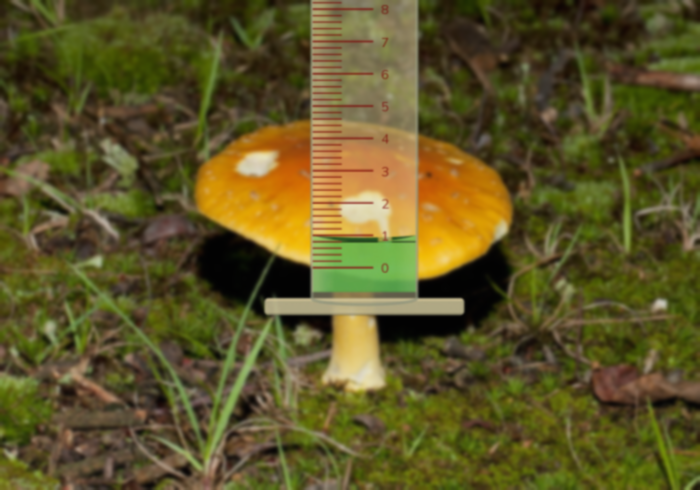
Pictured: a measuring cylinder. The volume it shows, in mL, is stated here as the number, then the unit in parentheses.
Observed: 0.8 (mL)
